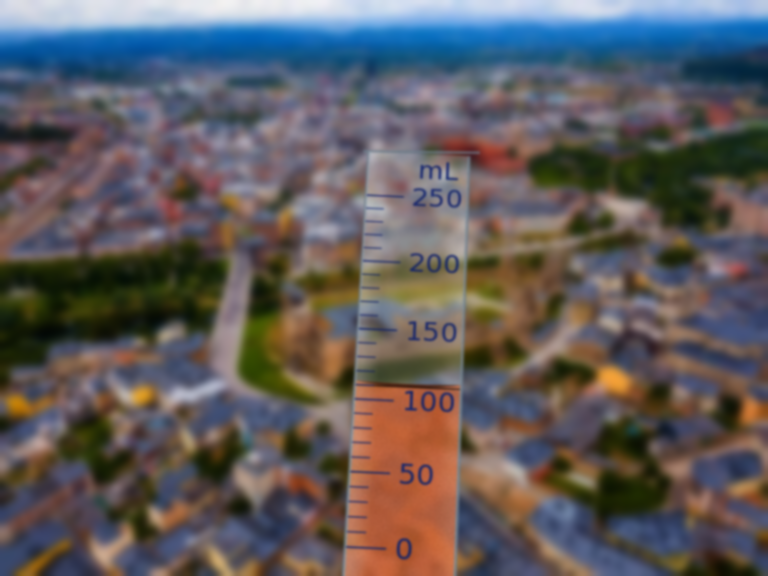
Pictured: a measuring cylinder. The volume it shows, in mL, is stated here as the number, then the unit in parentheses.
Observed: 110 (mL)
